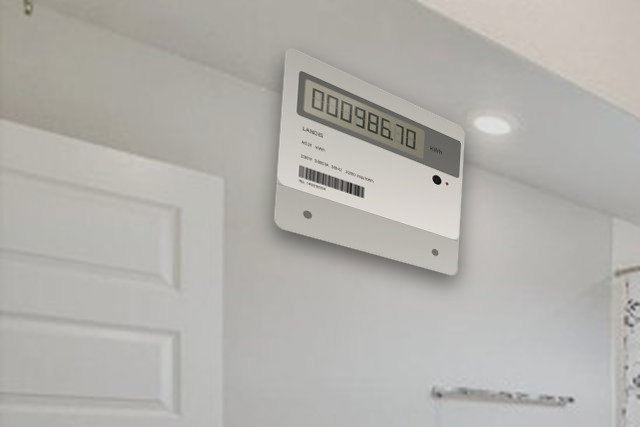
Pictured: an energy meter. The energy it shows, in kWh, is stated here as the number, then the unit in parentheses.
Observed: 986.70 (kWh)
